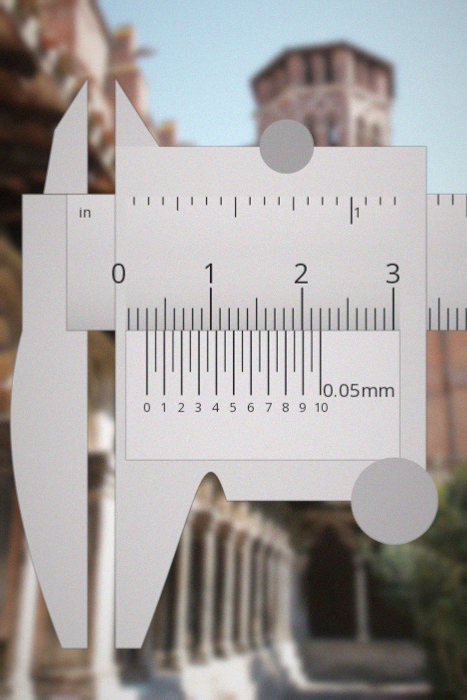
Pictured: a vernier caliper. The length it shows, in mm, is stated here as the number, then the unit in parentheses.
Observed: 3.0 (mm)
